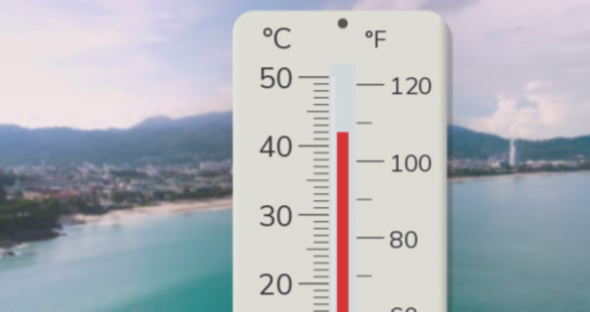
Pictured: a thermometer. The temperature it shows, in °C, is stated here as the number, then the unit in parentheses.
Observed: 42 (°C)
